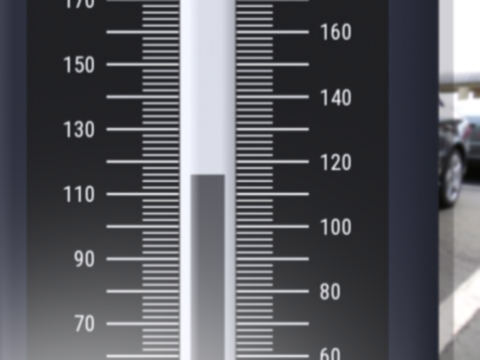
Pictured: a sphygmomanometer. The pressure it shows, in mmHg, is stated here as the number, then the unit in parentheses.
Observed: 116 (mmHg)
